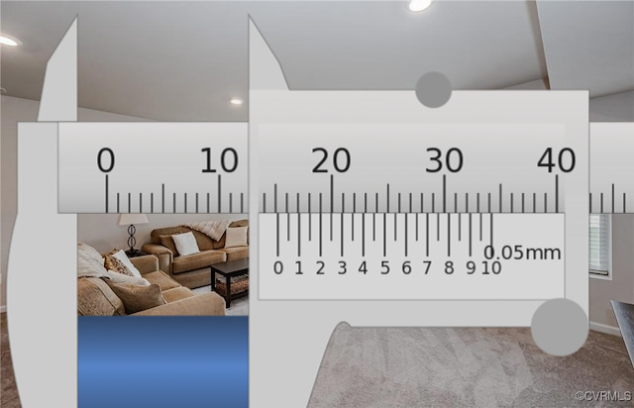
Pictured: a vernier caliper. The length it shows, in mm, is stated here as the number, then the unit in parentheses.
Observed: 15.2 (mm)
